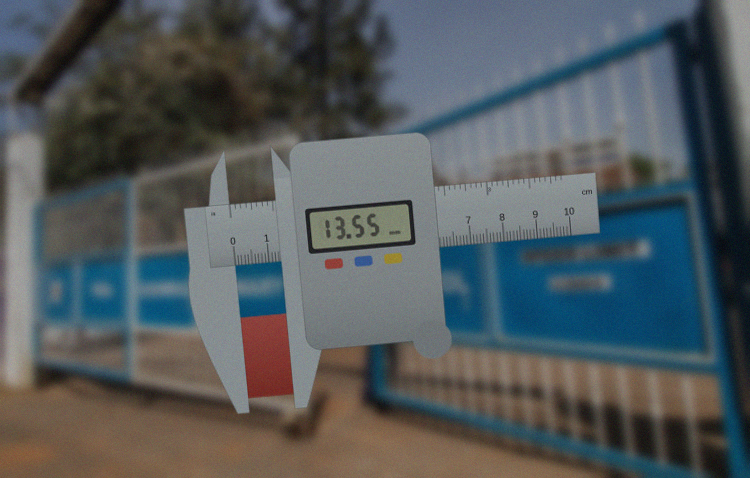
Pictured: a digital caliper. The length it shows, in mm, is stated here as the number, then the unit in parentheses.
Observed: 13.55 (mm)
